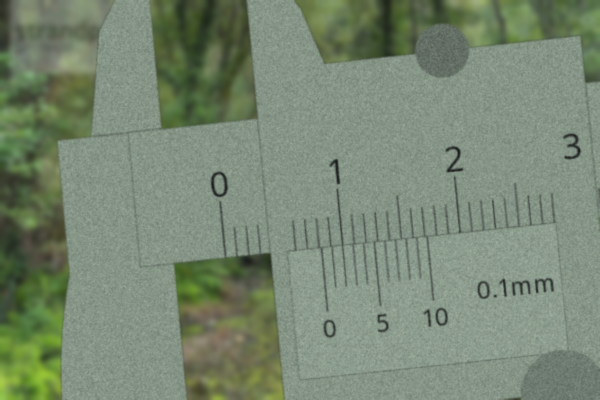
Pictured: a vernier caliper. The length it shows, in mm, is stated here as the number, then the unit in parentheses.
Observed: 8.2 (mm)
